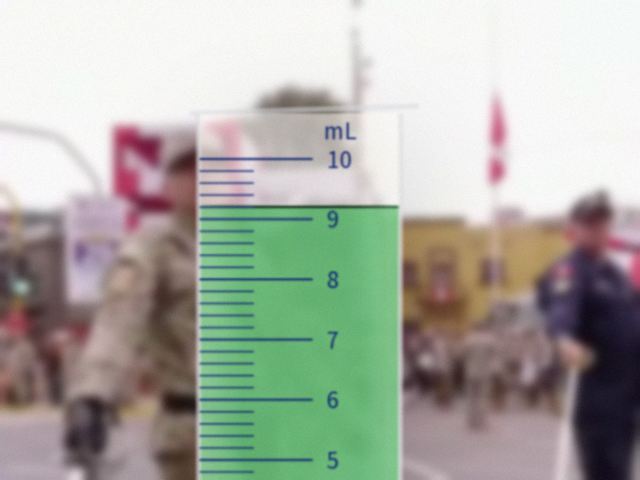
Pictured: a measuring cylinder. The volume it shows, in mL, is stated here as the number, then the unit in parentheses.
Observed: 9.2 (mL)
